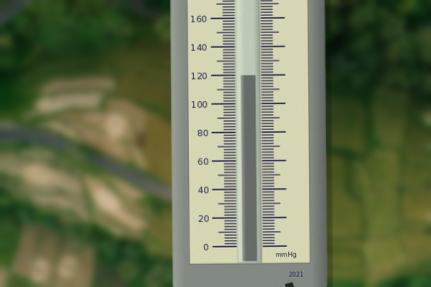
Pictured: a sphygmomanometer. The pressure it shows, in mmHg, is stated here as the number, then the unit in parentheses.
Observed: 120 (mmHg)
